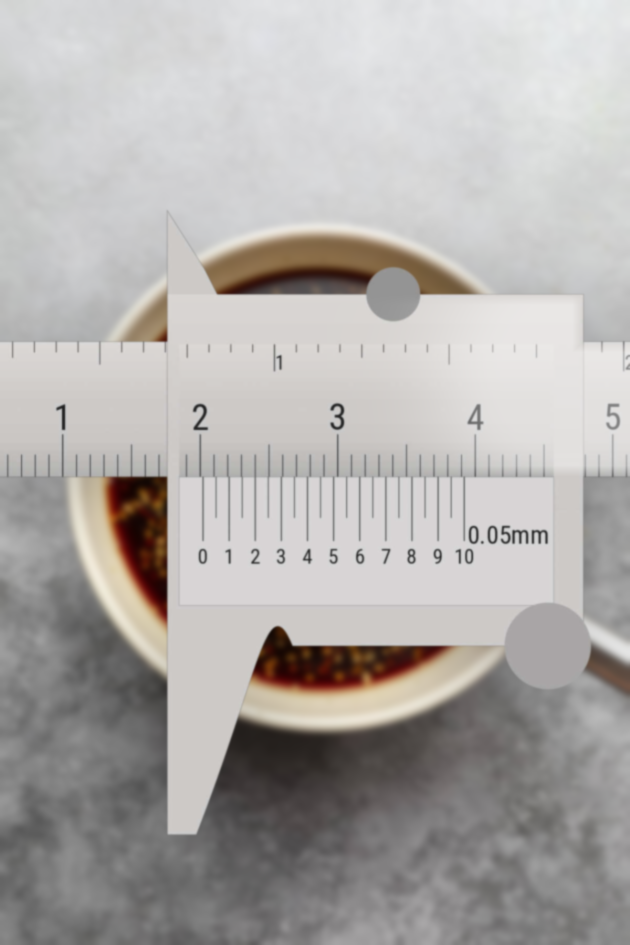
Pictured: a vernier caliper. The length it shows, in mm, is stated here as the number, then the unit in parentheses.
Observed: 20.2 (mm)
